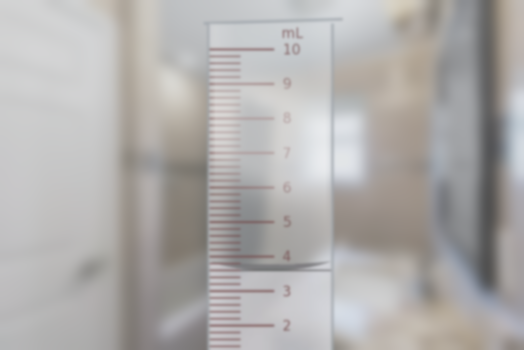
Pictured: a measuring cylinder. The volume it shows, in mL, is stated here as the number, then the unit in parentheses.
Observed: 3.6 (mL)
